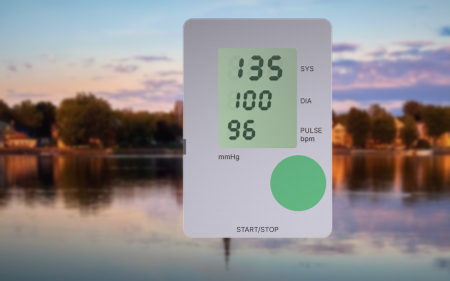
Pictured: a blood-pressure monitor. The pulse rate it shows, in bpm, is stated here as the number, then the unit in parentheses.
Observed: 96 (bpm)
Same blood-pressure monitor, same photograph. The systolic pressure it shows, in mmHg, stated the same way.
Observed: 135 (mmHg)
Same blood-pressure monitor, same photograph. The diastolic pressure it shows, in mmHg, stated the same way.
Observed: 100 (mmHg)
